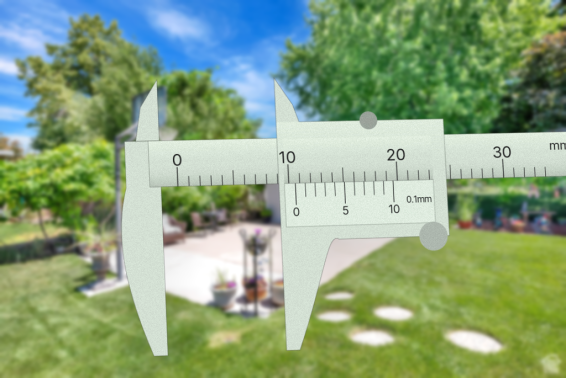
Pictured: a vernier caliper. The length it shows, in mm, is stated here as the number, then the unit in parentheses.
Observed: 10.6 (mm)
